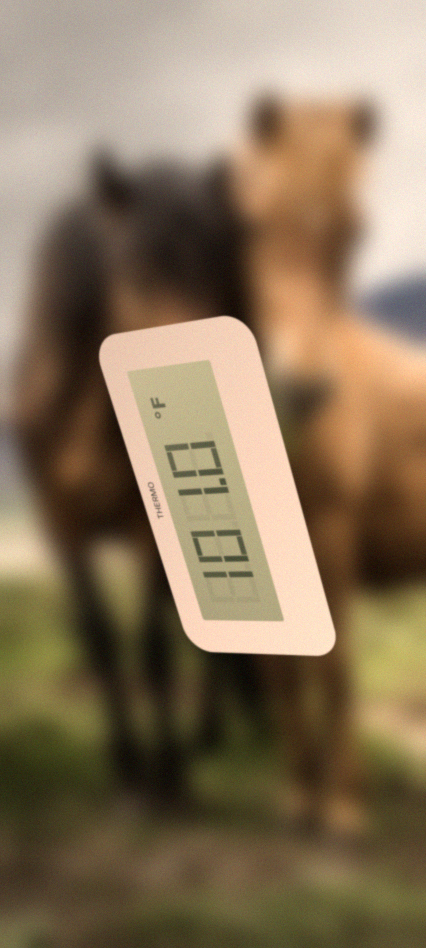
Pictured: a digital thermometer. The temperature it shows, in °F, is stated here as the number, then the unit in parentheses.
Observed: 101.0 (°F)
